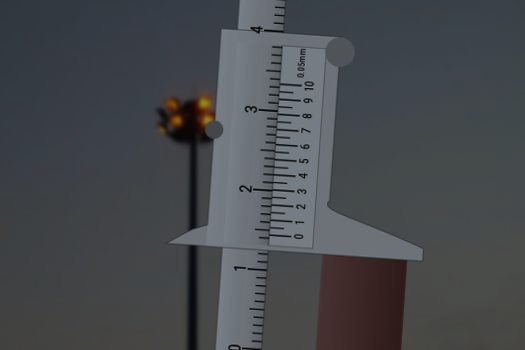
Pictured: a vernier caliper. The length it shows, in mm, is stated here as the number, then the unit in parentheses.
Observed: 14.4 (mm)
